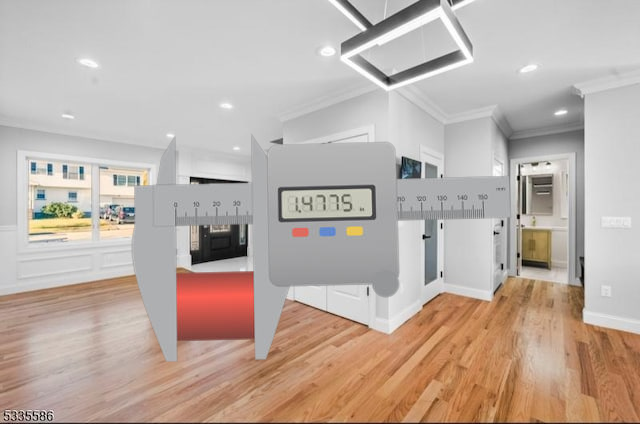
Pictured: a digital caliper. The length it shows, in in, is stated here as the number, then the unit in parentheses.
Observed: 1.4775 (in)
